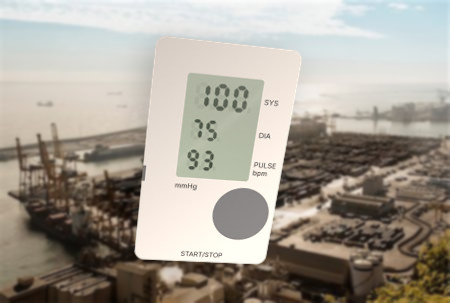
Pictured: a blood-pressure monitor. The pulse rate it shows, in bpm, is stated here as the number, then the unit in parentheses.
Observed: 93 (bpm)
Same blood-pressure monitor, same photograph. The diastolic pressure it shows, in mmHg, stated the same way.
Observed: 75 (mmHg)
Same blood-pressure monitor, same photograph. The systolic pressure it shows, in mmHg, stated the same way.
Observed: 100 (mmHg)
